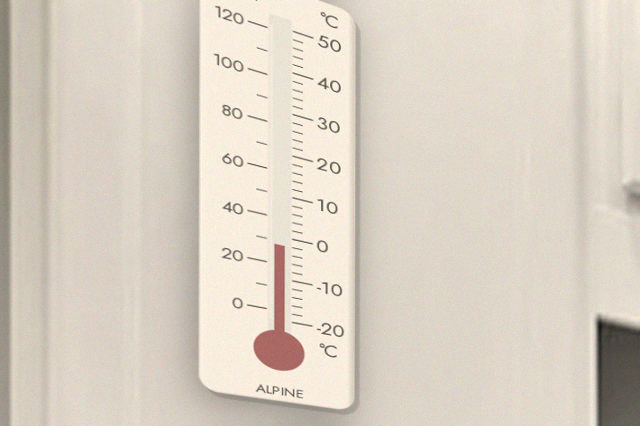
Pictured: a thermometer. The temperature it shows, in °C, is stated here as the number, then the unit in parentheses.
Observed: -2 (°C)
